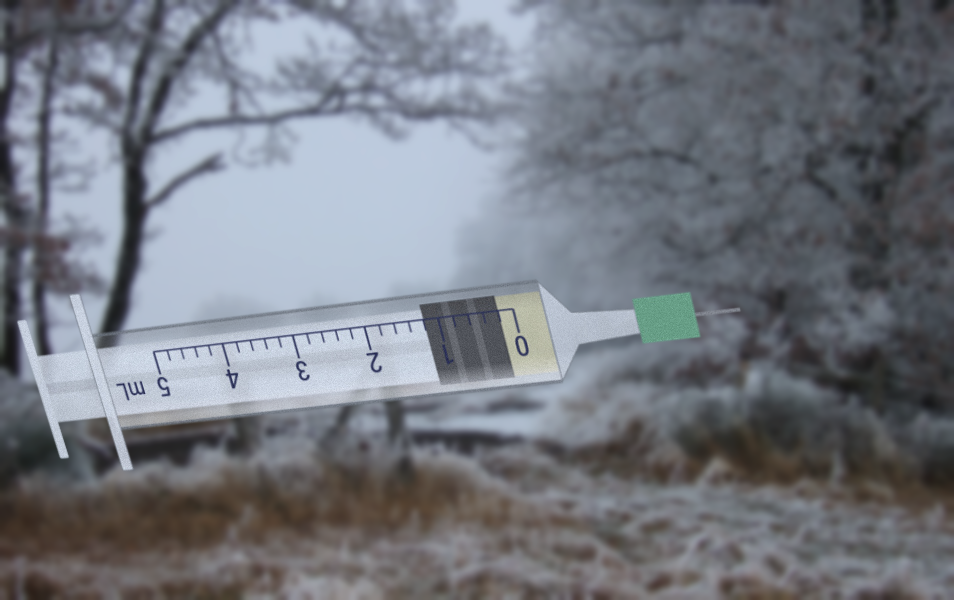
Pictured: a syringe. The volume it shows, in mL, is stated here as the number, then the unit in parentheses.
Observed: 0.2 (mL)
